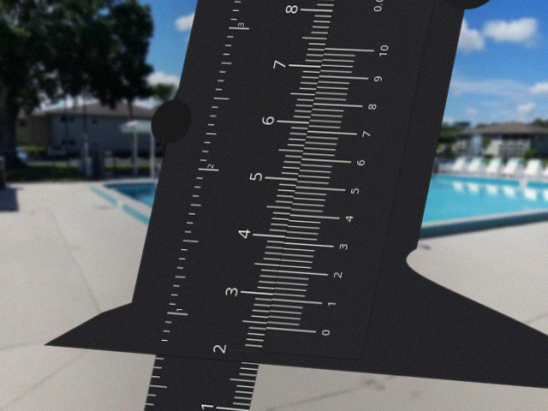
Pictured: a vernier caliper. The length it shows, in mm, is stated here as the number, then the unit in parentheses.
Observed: 24.2 (mm)
